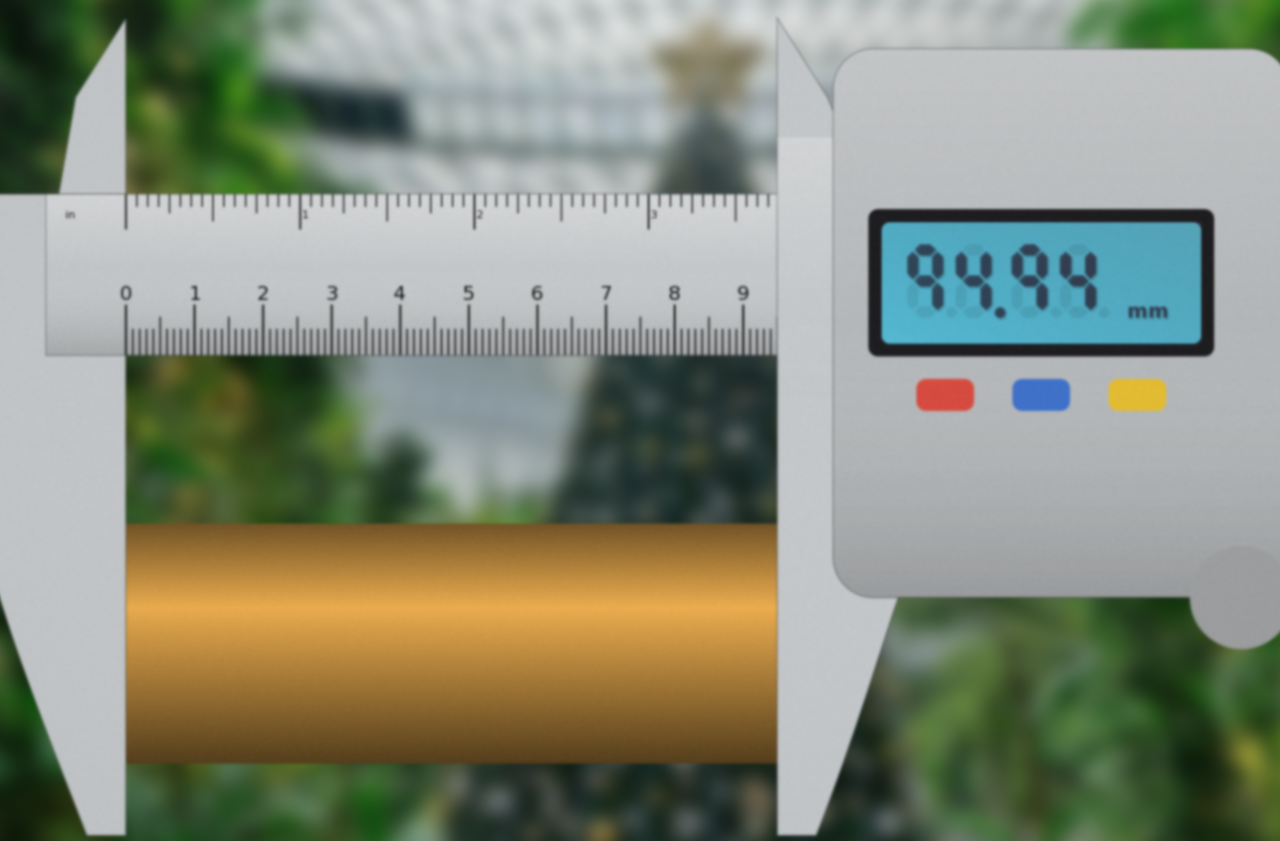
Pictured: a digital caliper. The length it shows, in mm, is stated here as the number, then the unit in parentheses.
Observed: 94.94 (mm)
